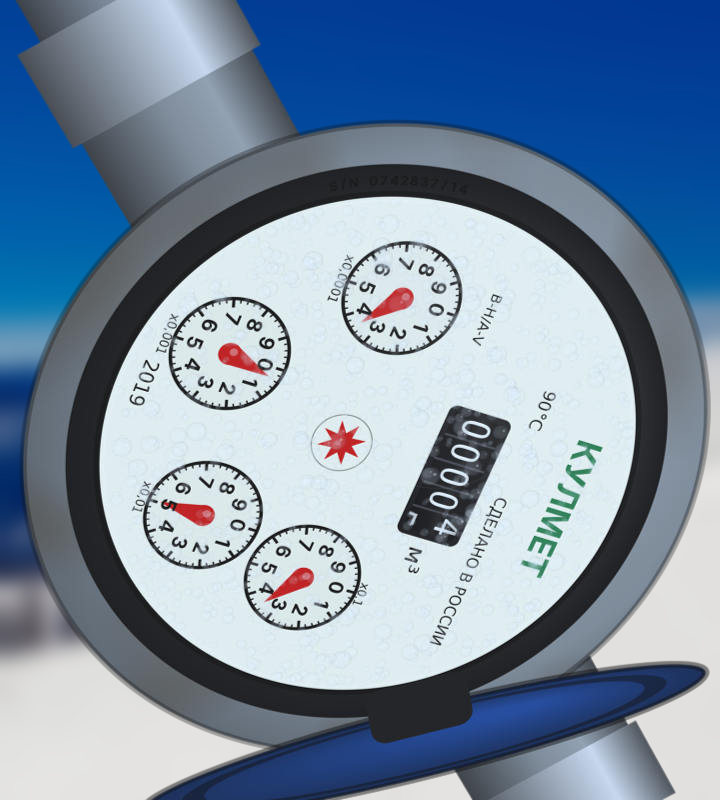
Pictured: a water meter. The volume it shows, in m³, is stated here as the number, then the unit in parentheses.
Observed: 4.3503 (m³)
